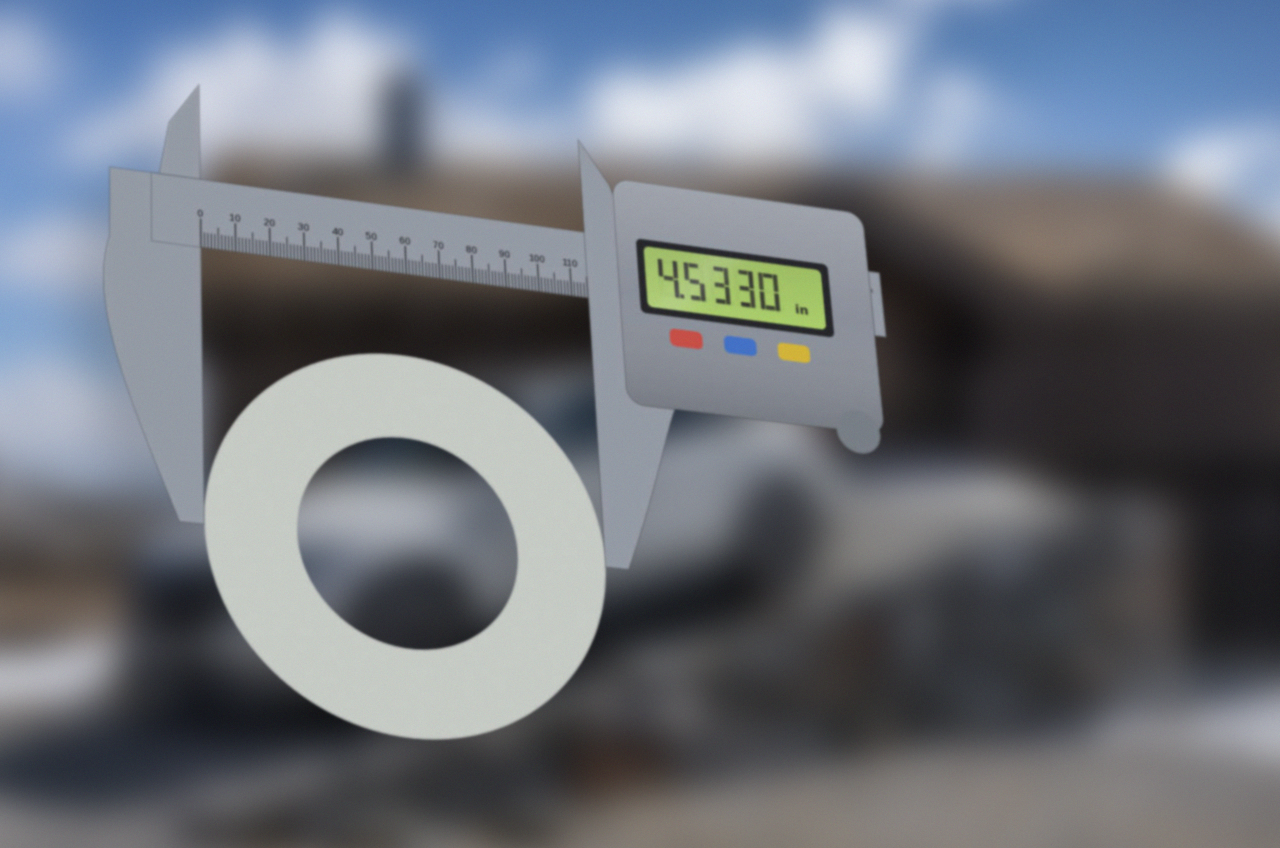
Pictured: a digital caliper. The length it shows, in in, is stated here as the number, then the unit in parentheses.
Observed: 4.5330 (in)
